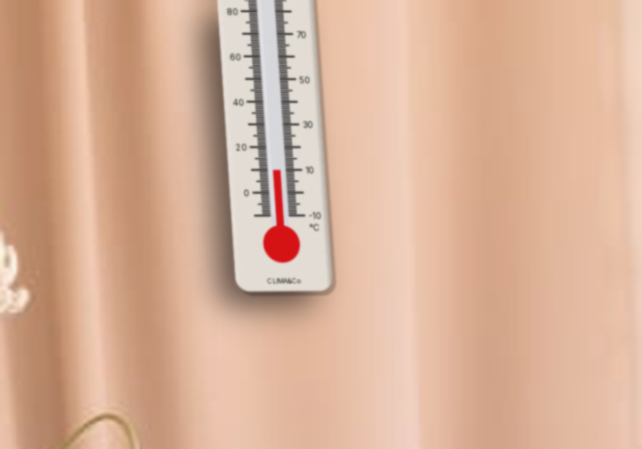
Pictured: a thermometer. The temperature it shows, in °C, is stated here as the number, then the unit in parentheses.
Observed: 10 (°C)
